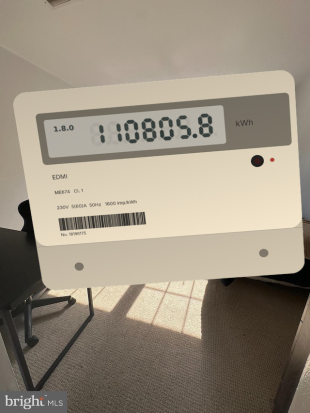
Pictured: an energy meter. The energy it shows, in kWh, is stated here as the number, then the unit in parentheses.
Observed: 110805.8 (kWh)
